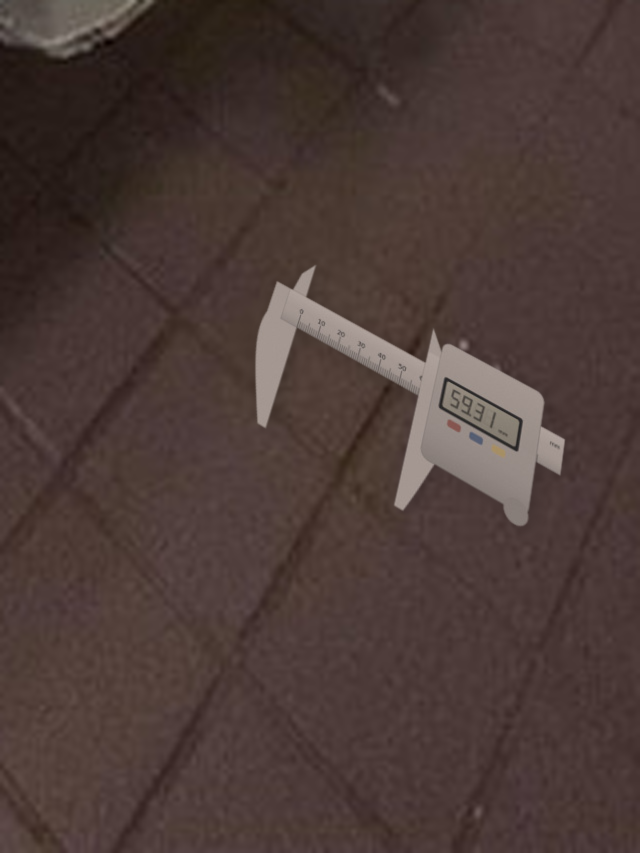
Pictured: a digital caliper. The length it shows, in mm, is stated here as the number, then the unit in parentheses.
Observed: 59.31 (mm)
